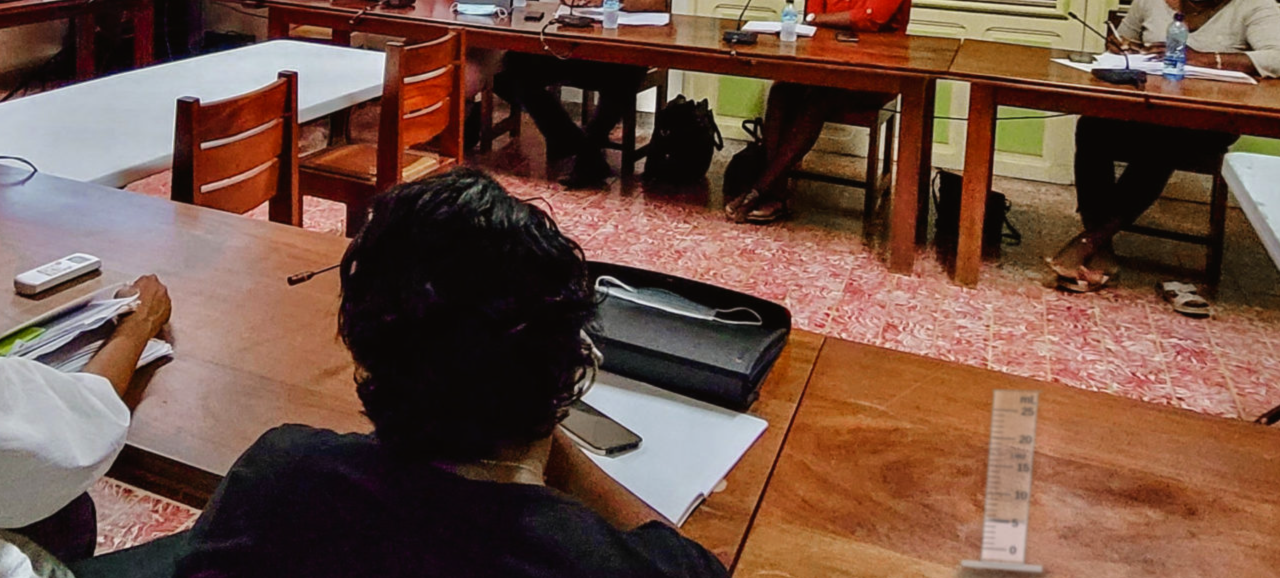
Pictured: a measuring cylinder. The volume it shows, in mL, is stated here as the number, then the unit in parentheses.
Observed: 5 (mL)
